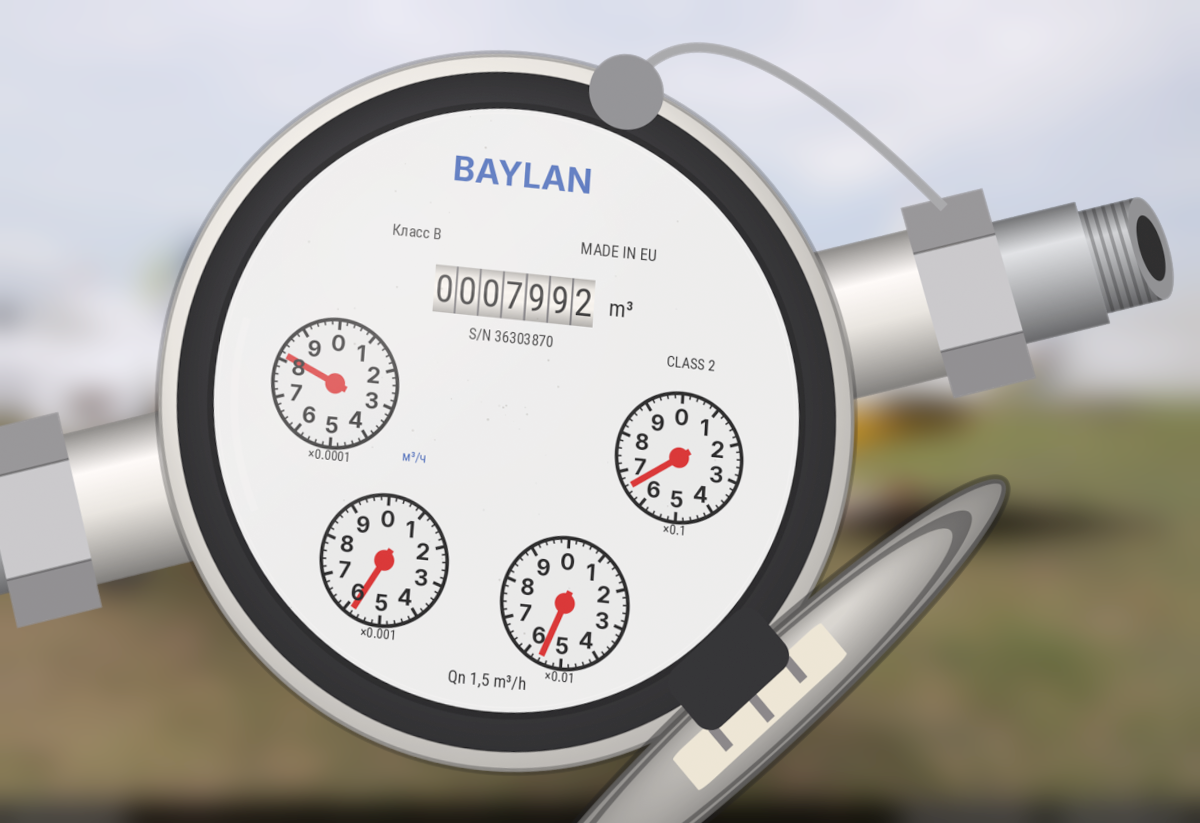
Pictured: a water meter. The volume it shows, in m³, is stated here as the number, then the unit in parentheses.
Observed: 7992.6558 (m³)
